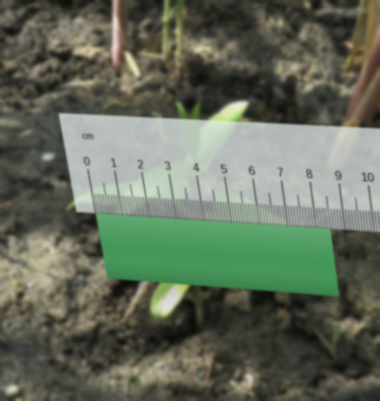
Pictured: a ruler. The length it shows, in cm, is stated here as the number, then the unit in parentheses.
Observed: 8.5 (cm)
